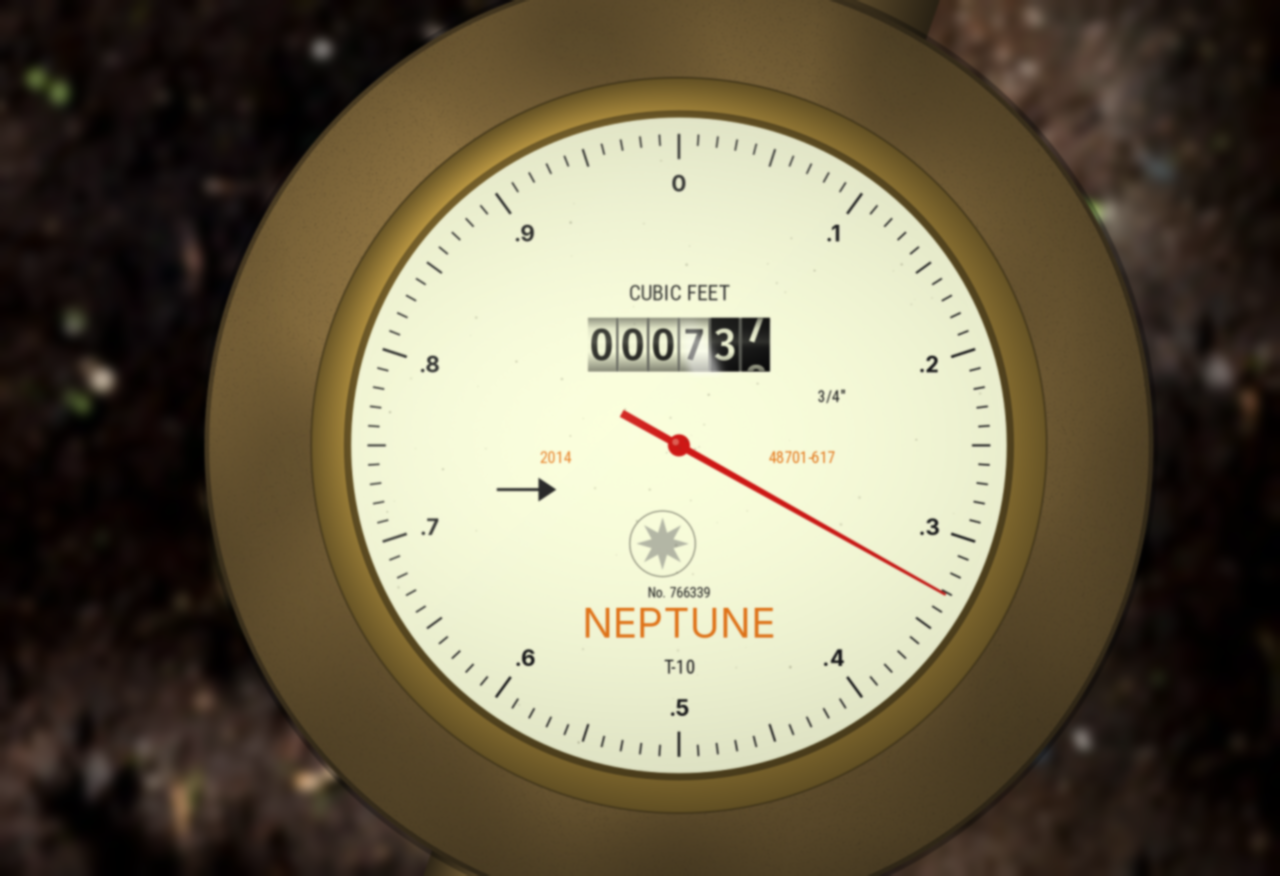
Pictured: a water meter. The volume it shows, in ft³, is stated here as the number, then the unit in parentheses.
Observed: 737.33 (ft³)
